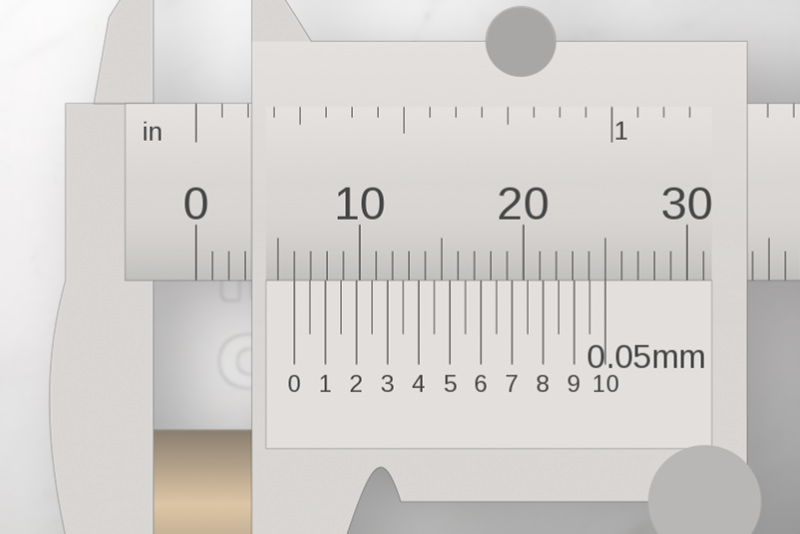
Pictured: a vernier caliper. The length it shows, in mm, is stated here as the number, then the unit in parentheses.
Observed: 6.0 (mm)
